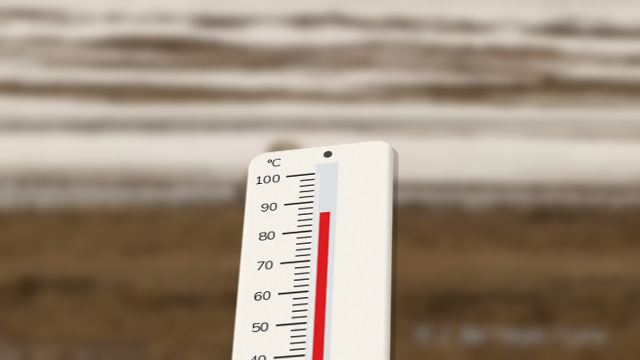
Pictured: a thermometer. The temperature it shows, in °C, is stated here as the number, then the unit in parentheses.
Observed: 86 (°C)
